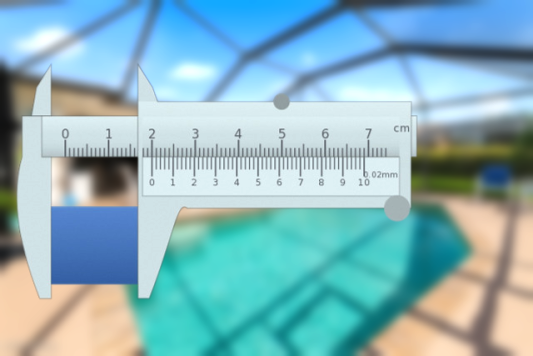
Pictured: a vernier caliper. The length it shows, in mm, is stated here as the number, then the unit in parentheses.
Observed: 20.0 (mm)
